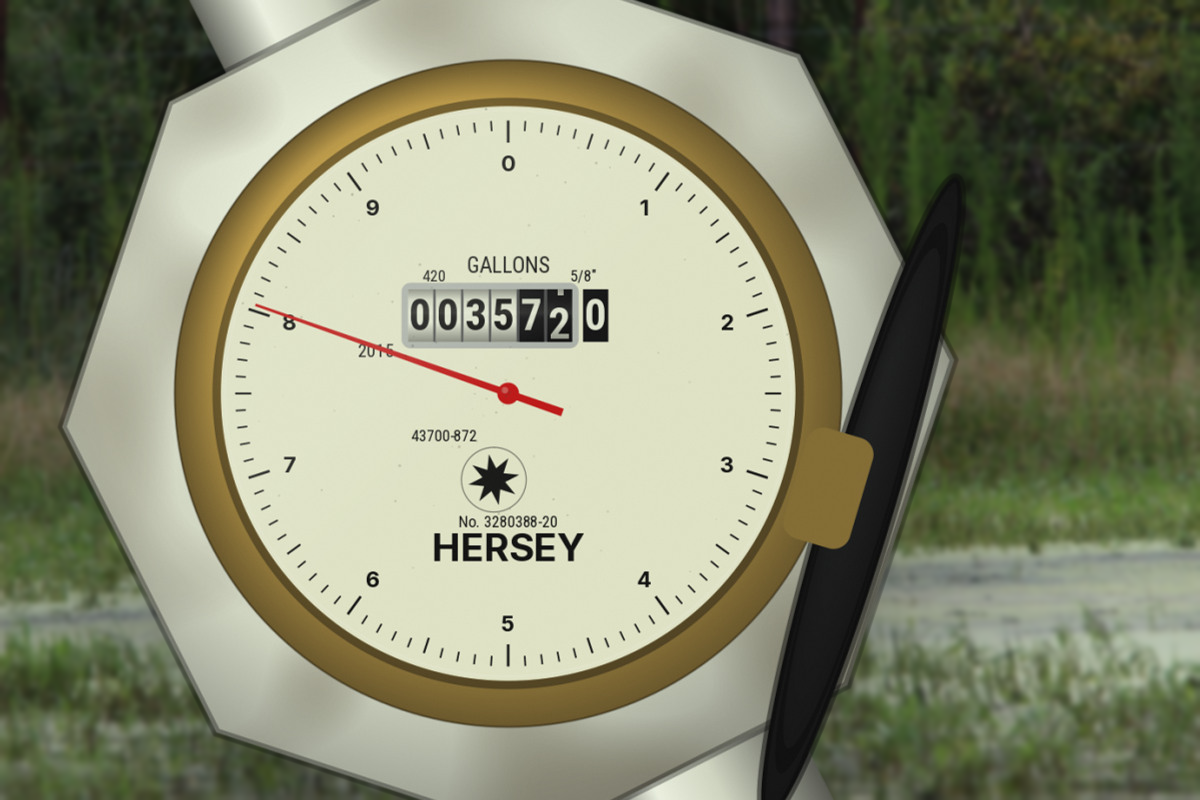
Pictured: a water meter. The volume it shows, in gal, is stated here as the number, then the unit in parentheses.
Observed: 35718.0 (gal)
